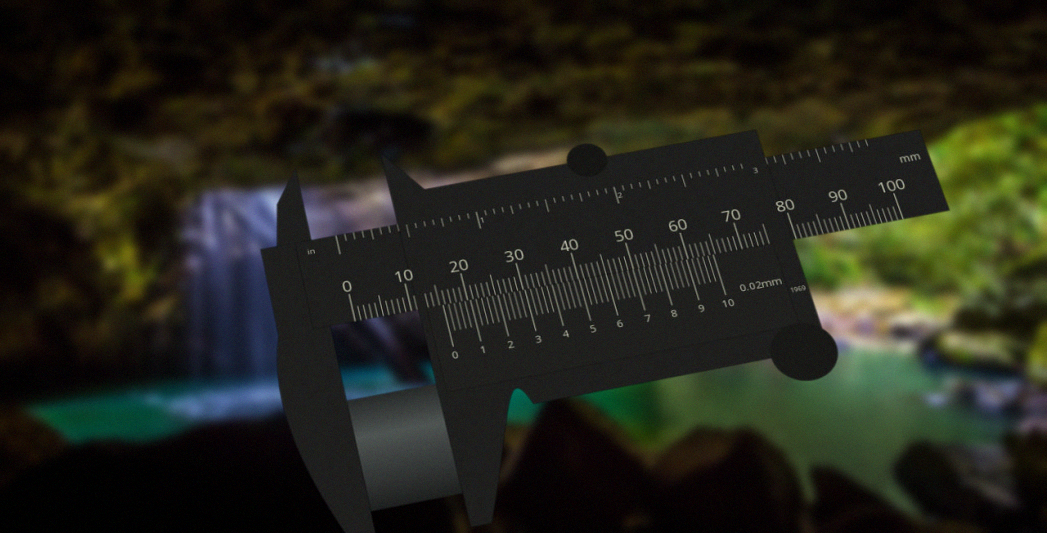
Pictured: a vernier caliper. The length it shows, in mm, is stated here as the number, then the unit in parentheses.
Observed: 15.6 (mm)
